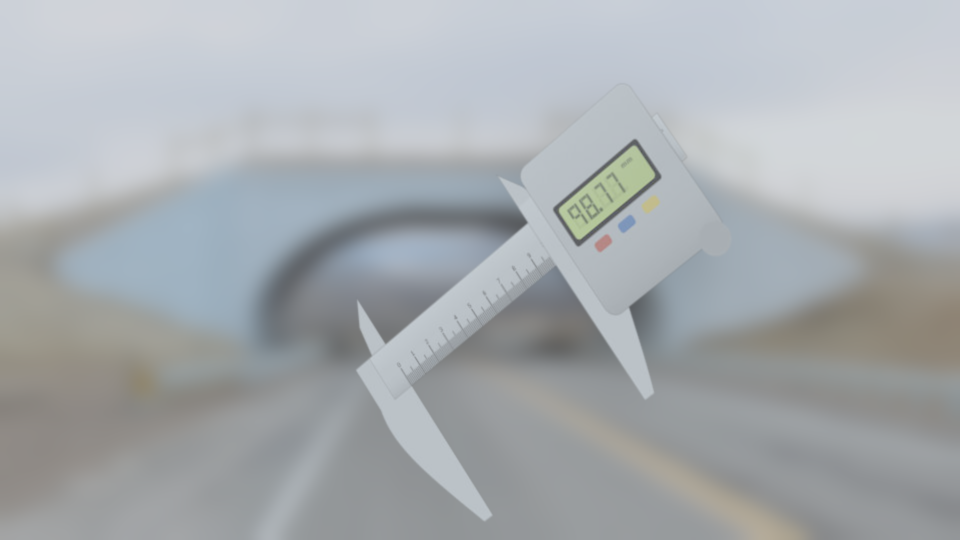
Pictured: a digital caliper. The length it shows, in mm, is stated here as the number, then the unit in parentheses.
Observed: 98.77 (mm)
